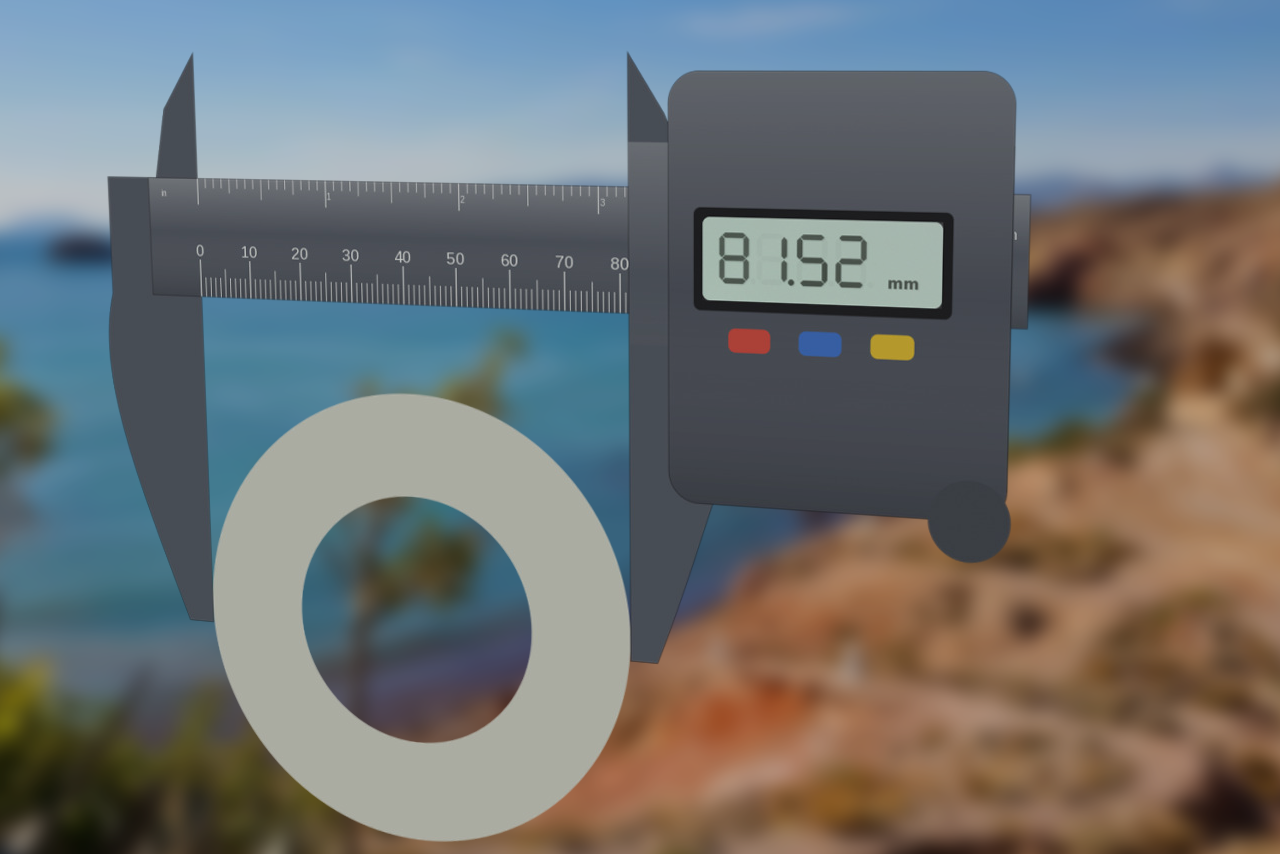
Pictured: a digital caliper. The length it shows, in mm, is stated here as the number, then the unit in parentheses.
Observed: 81.52 (mm)
